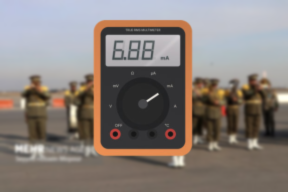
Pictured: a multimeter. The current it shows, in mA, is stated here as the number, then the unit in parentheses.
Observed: 6.88 (mA)
